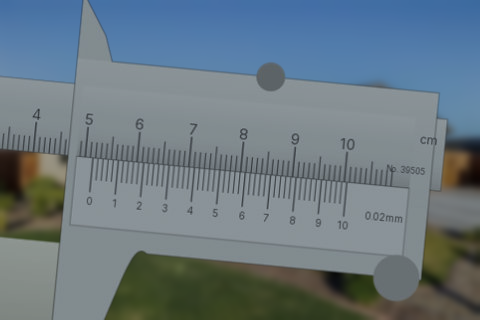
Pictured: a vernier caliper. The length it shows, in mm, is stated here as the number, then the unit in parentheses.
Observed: 51.5 (mm)
